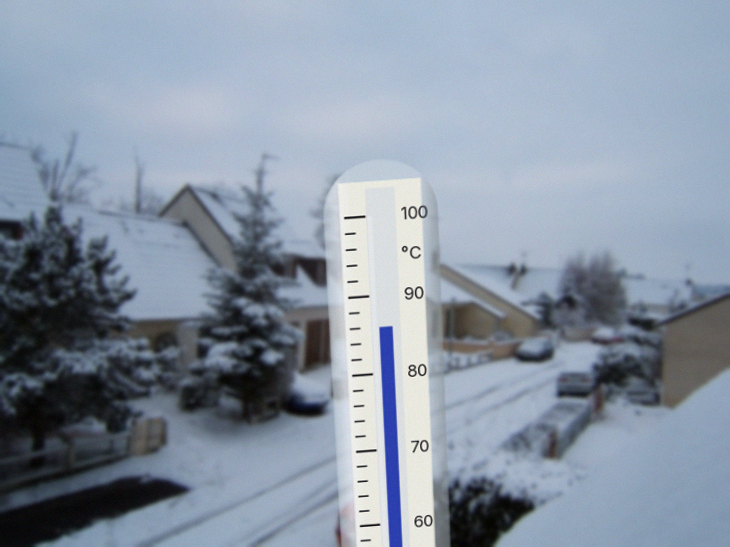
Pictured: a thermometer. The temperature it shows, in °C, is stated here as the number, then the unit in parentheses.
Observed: 86 (°C)
